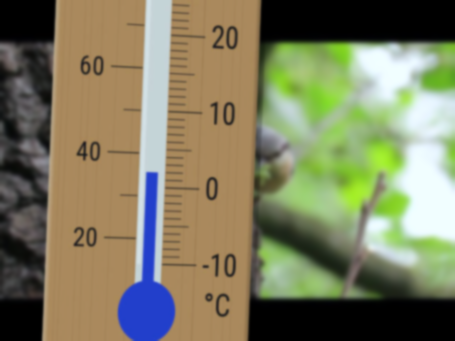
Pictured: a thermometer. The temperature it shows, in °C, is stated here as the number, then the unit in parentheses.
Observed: 2 (°C)
